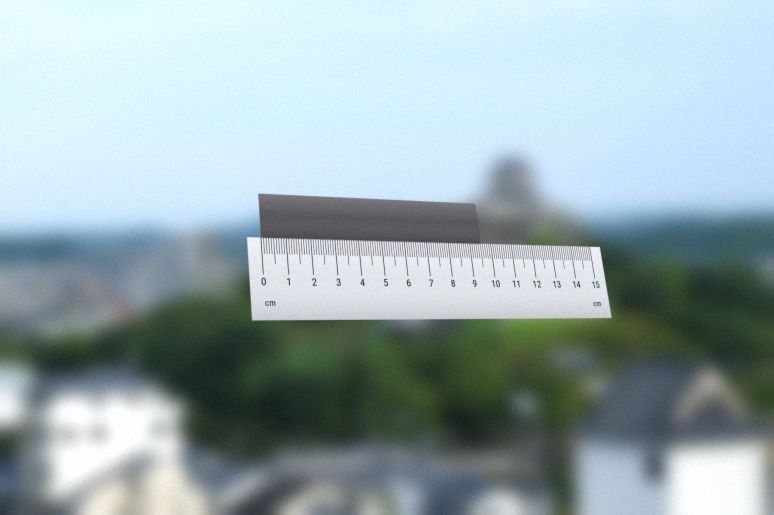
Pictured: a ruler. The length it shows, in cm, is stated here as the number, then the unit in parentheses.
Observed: 9.5 (cm)
